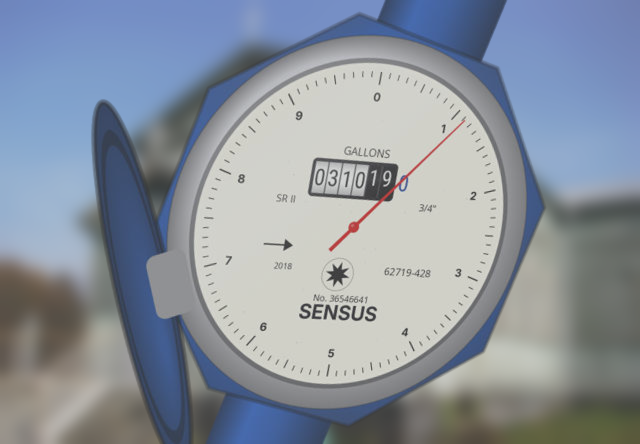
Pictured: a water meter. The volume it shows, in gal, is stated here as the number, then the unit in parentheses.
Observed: 310191.1 (gal)
